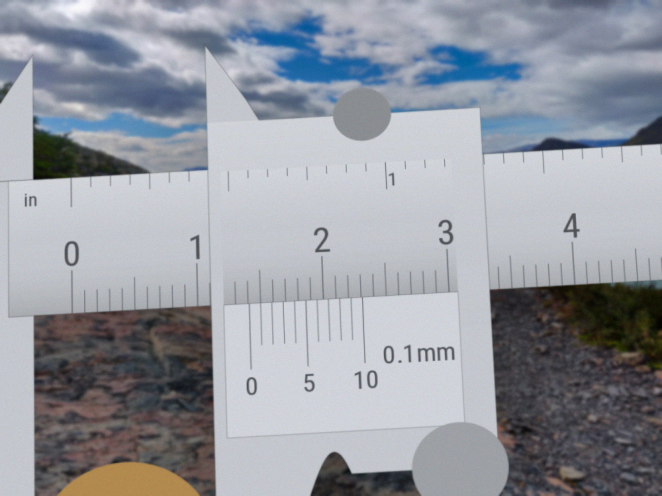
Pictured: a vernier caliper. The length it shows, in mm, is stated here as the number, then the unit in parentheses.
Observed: 14.1 (mm)
